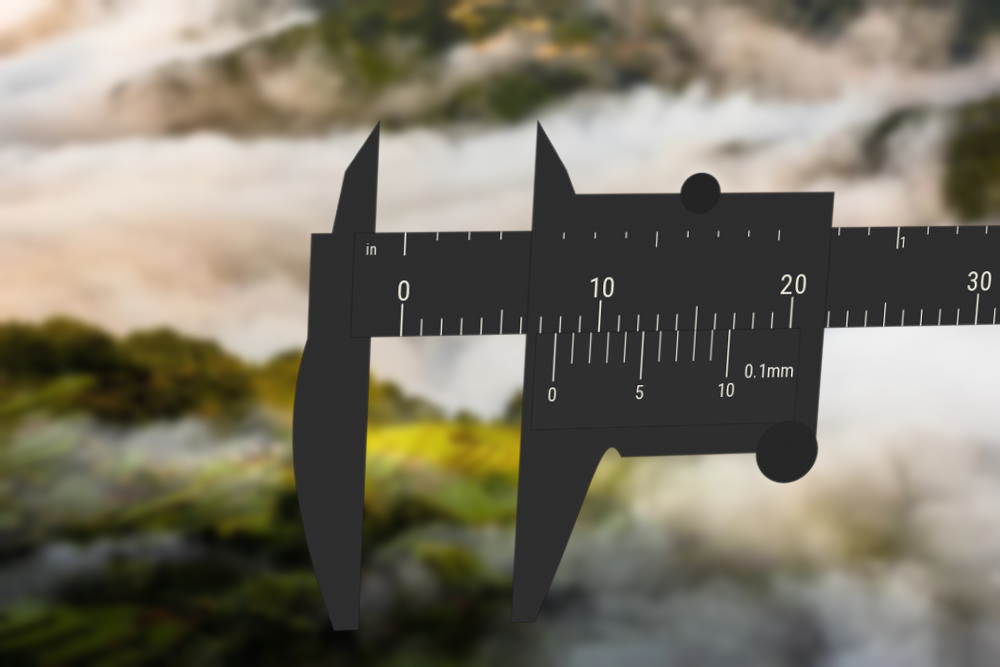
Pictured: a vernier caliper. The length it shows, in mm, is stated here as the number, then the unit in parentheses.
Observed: 7.8 (mm)
